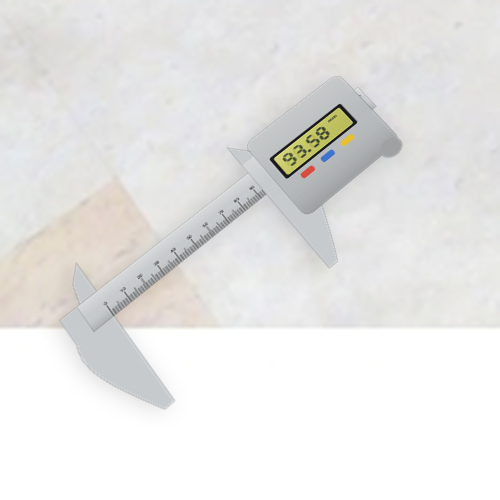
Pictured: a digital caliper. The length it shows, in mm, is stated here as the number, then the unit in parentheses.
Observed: 93.58 (mm)
